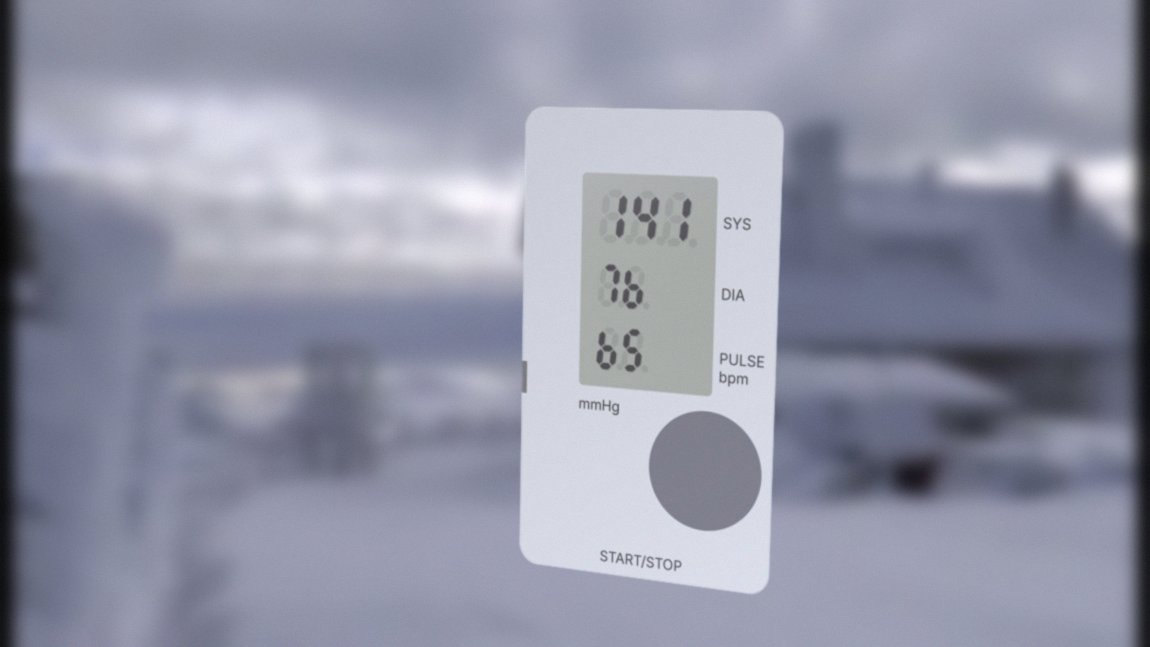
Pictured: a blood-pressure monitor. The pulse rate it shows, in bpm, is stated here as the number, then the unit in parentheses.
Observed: 65 (bpm)
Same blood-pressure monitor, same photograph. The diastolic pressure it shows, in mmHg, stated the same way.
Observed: 76 (mmHg)
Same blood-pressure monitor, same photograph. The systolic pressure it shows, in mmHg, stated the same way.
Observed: 141 (mmHg)
